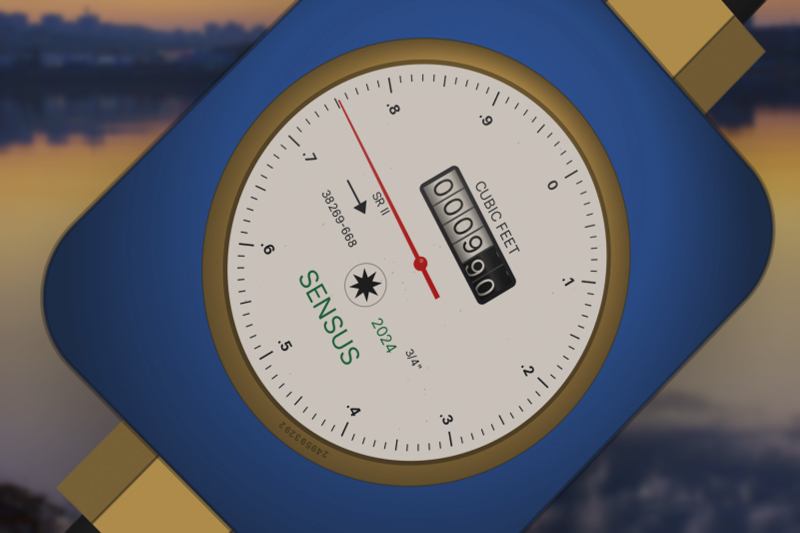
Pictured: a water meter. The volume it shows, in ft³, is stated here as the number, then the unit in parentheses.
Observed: 989.75 (ft³)
